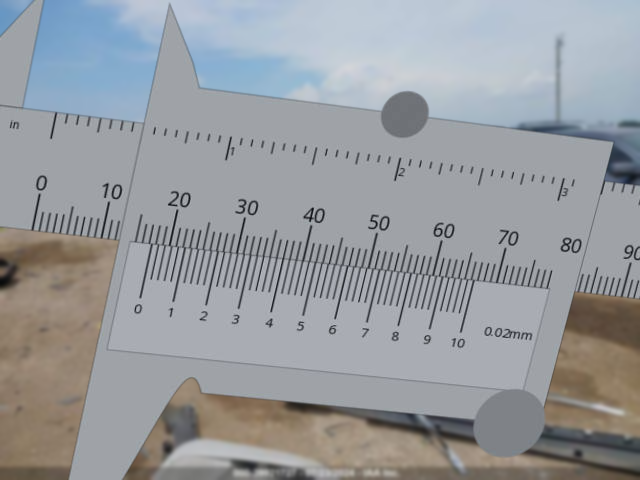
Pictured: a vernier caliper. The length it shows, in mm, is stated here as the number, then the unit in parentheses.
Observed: 17.4 (mm)
